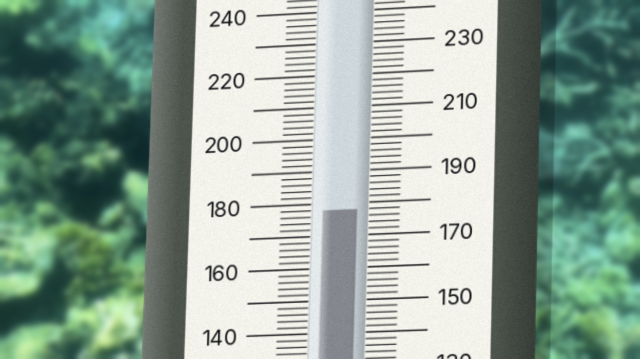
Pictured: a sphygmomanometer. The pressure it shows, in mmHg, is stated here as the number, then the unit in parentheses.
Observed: 178 (mmHg)
